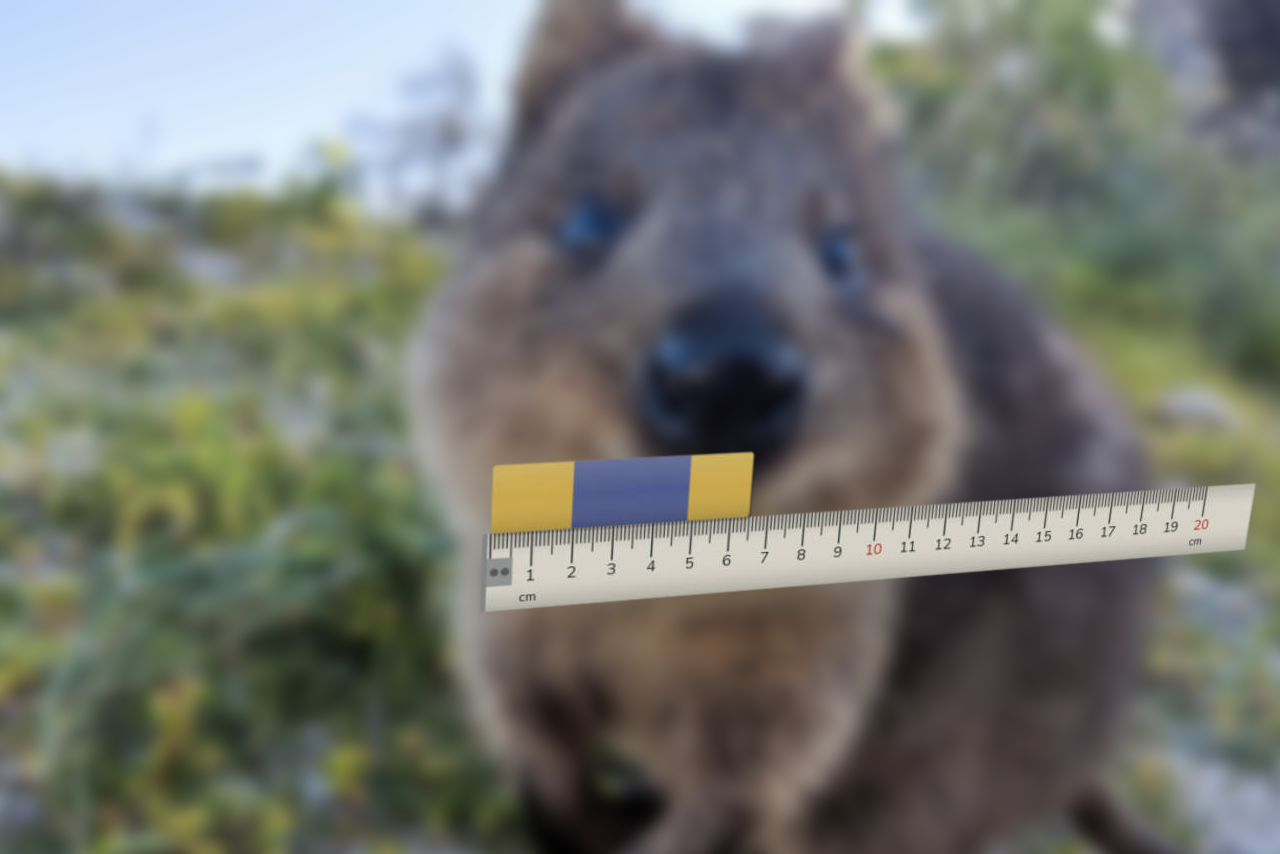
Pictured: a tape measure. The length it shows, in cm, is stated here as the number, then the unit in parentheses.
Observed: 6.5 (cm)
